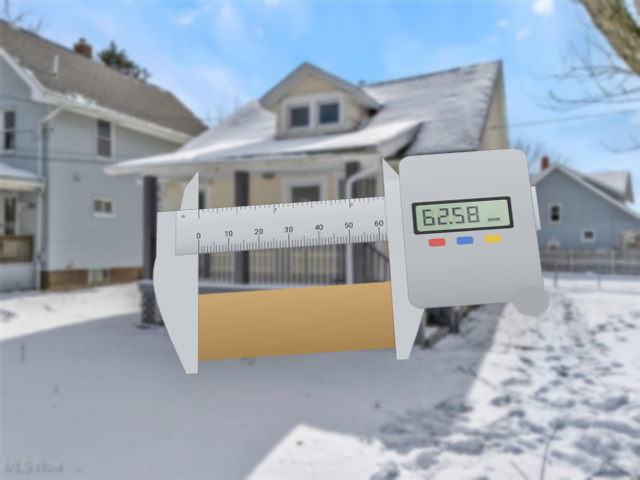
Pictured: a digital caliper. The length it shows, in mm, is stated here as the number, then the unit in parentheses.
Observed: 62.58 (mm)
